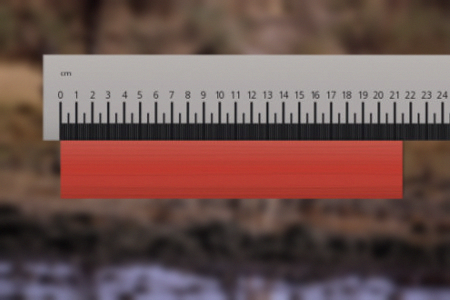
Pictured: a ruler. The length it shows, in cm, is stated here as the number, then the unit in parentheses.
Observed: 21.5 (cm)
